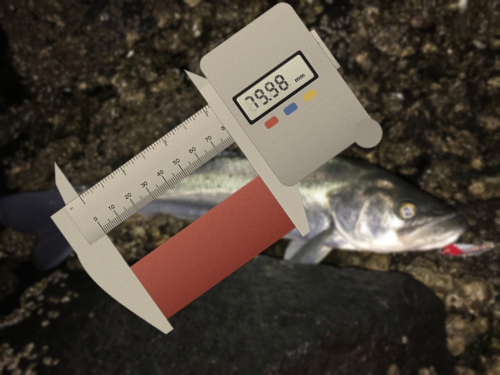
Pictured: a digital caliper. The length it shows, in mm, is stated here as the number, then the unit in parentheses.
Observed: 79.98 (mm)
